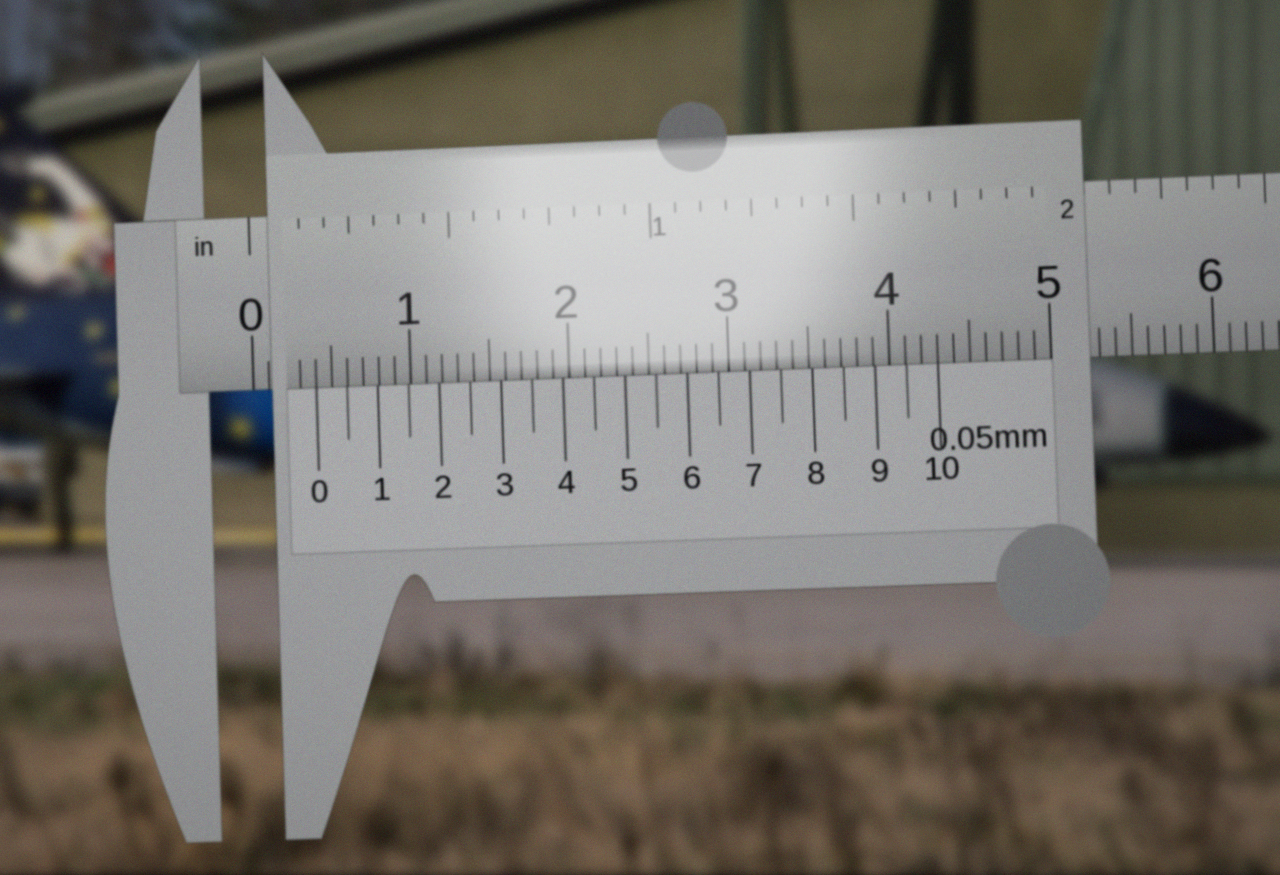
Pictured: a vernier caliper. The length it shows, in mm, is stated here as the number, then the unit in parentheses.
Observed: 4.0 (mm)
